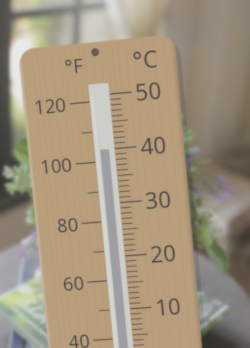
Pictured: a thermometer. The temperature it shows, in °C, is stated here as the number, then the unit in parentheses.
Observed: 40 (°C)
